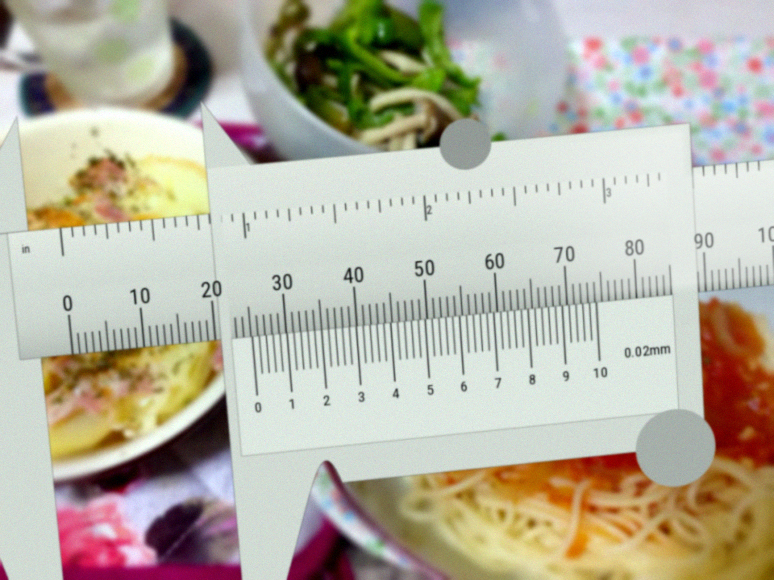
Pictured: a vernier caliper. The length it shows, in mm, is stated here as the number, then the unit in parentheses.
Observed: 25.2 (mm)
